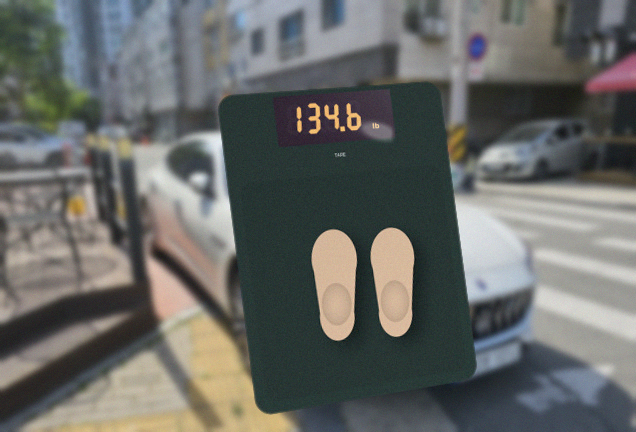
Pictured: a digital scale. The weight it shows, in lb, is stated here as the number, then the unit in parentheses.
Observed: 134.6 (lb)
